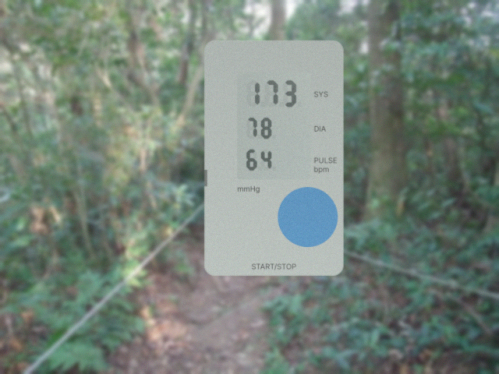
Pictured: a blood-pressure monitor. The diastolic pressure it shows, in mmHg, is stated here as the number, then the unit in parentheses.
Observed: 78 (mmHg)
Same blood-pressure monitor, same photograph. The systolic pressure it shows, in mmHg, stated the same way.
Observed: 173 (mmHg)
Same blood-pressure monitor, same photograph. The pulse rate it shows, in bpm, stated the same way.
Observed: 64 (bpm)
